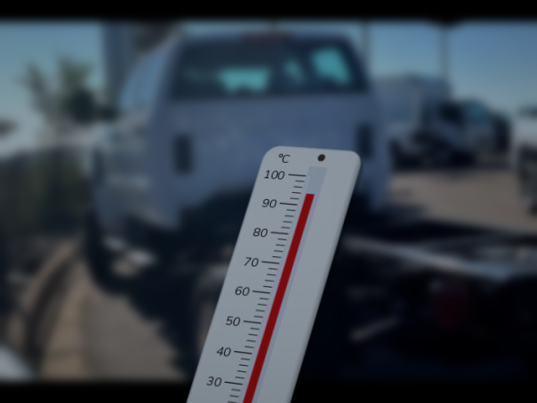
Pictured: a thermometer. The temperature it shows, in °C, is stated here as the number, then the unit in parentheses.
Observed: 94 (°C)
